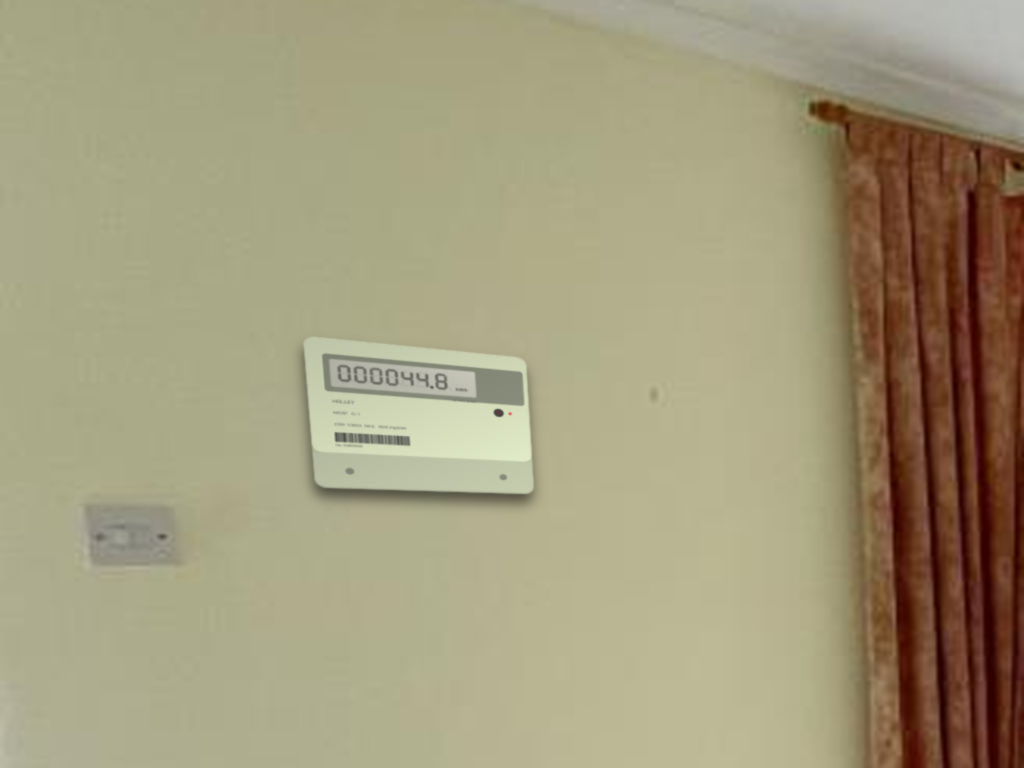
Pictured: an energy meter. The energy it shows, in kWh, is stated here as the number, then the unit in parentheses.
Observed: 44.8 (kWh)
